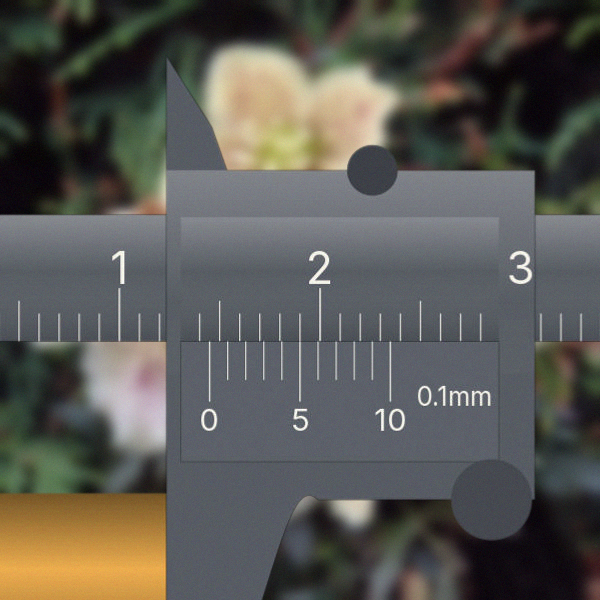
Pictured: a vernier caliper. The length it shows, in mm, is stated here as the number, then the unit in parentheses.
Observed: 14.5 (mm)
